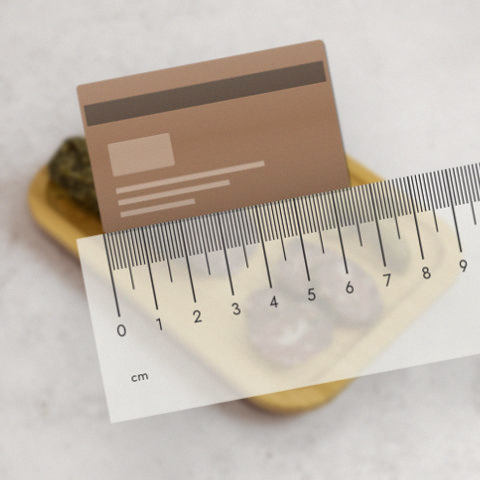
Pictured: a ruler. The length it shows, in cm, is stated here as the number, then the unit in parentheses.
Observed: 6.5 (cm)
